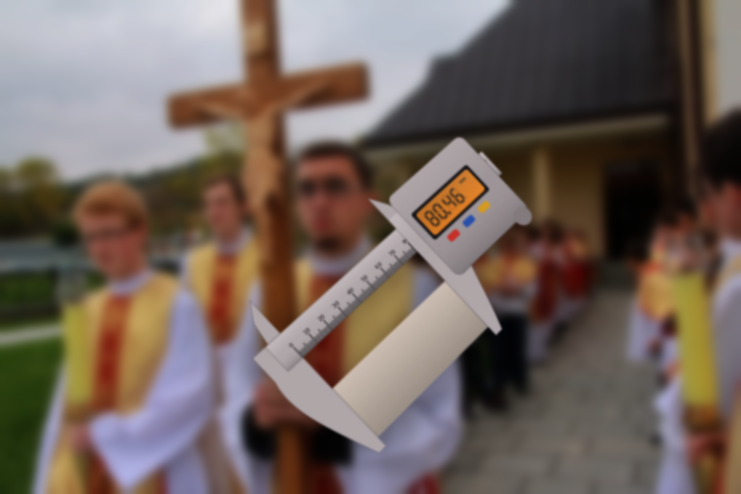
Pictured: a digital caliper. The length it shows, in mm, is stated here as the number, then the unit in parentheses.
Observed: 80.46 (mm)
